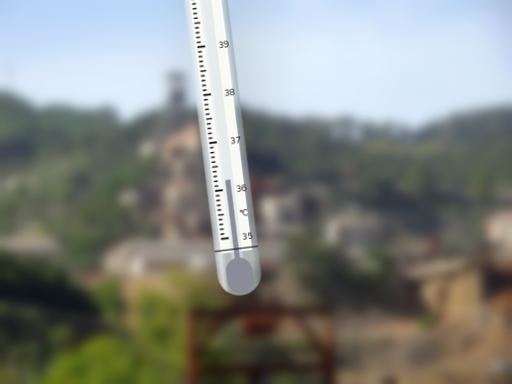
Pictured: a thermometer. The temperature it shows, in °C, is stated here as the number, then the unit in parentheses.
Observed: 36.2 (°C)
